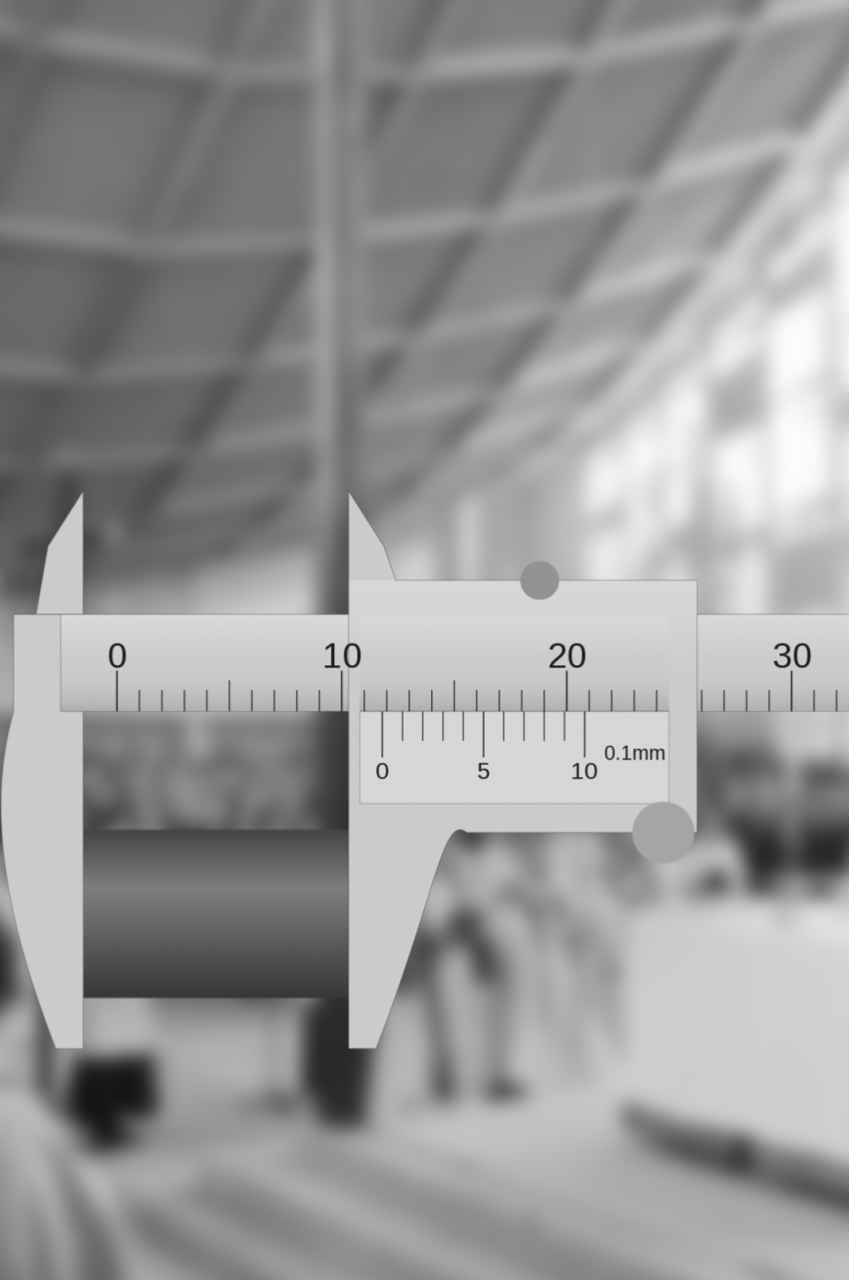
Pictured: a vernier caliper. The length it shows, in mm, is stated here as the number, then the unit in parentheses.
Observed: 11.8 (mm)
